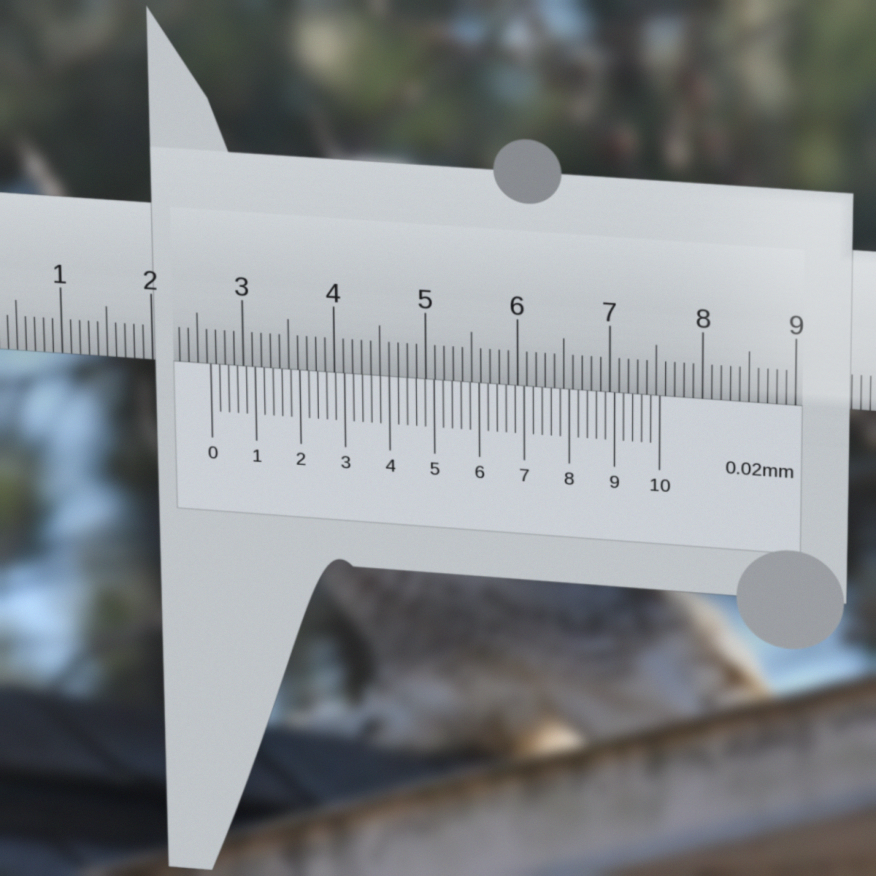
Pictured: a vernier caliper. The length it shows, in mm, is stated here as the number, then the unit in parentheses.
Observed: 26.4 (mm)
